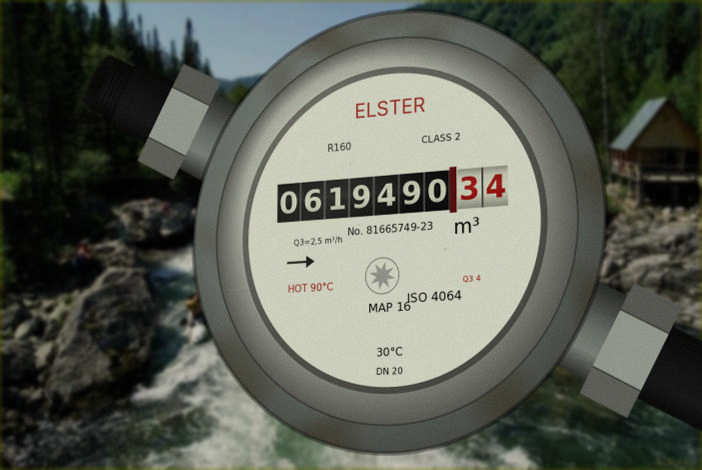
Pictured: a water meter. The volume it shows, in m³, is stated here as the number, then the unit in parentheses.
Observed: 619490.34 (m³)
